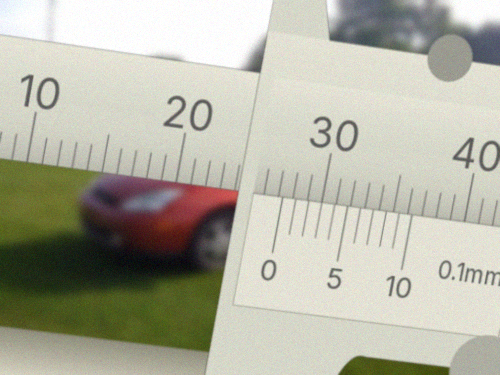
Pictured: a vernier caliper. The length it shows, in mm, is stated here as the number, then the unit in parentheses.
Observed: 27.3 (mm)
